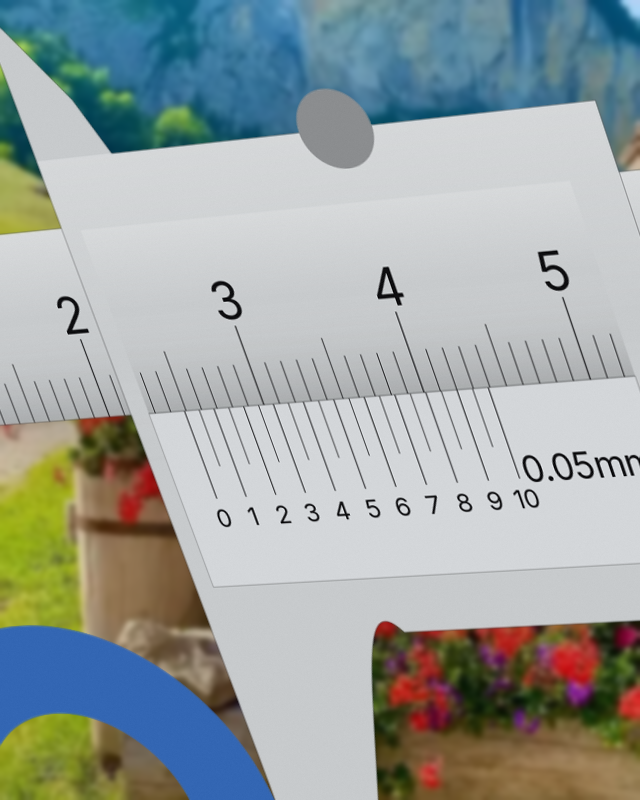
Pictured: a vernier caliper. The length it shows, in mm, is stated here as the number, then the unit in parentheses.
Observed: 24.9 (mm)
